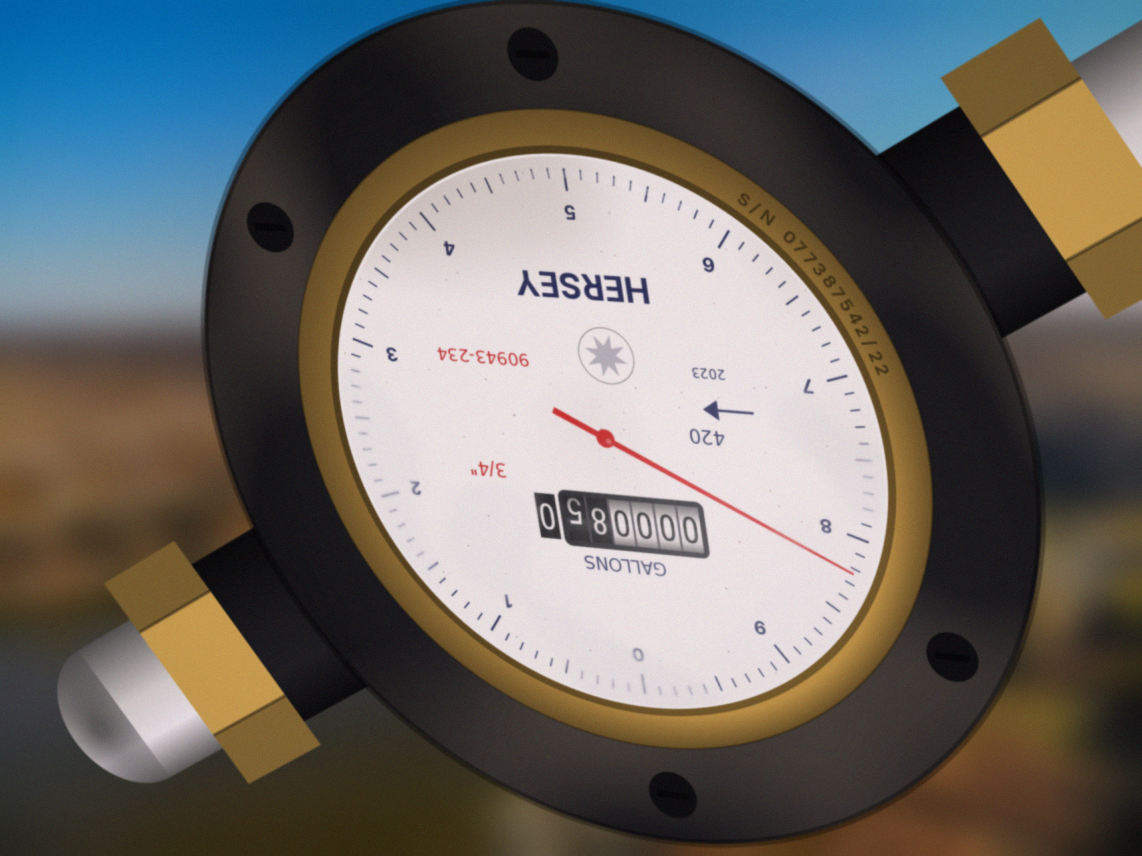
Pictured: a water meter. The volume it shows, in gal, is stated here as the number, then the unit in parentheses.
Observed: 848.2 (gal)
